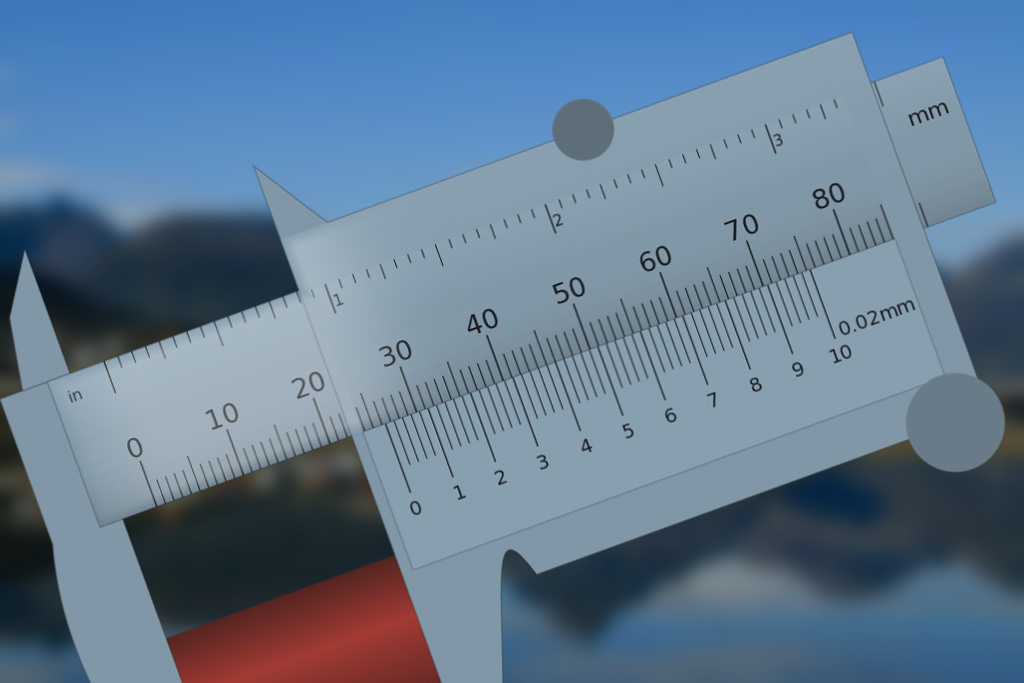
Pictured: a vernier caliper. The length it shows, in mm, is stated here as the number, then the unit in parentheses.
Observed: 26.4 (mm)
